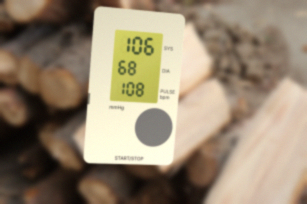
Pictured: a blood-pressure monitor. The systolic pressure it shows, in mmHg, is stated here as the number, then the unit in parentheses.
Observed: 106 (mmHg)
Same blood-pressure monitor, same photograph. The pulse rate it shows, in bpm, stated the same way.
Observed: 108 (bpm)
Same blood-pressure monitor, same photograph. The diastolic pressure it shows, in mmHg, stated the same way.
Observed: 68 (mmHg)
